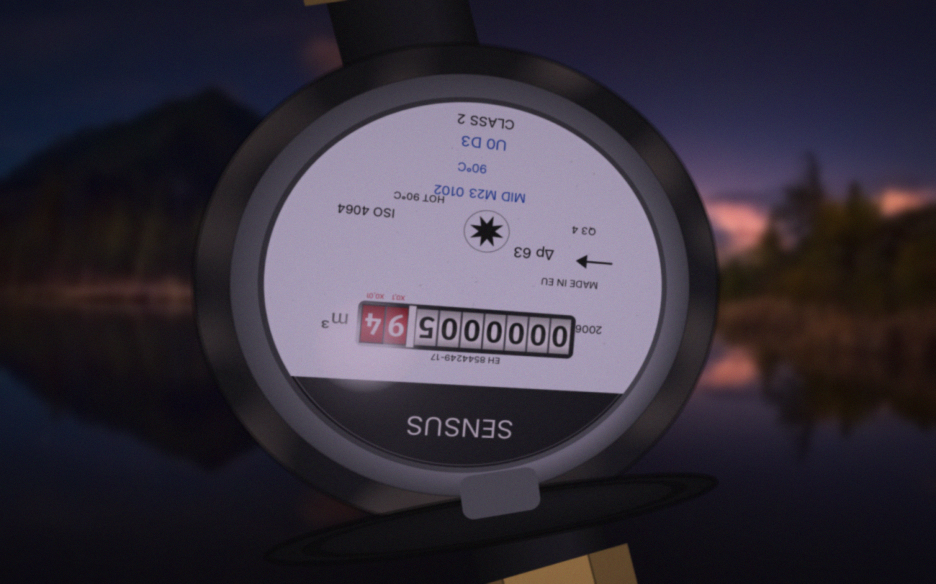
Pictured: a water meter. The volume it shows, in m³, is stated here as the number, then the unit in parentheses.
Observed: 5.94 (m³)
